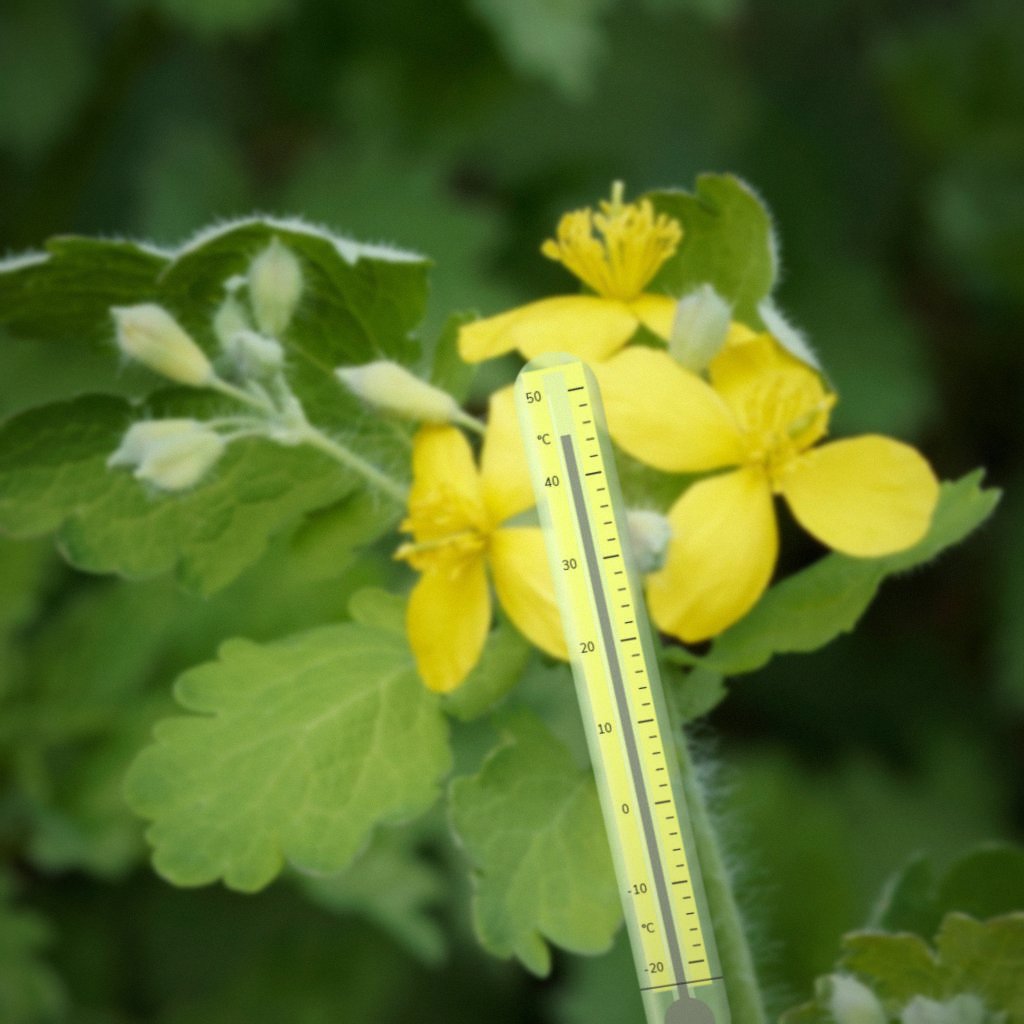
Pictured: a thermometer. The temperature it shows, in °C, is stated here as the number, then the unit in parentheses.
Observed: 45 (°C)
